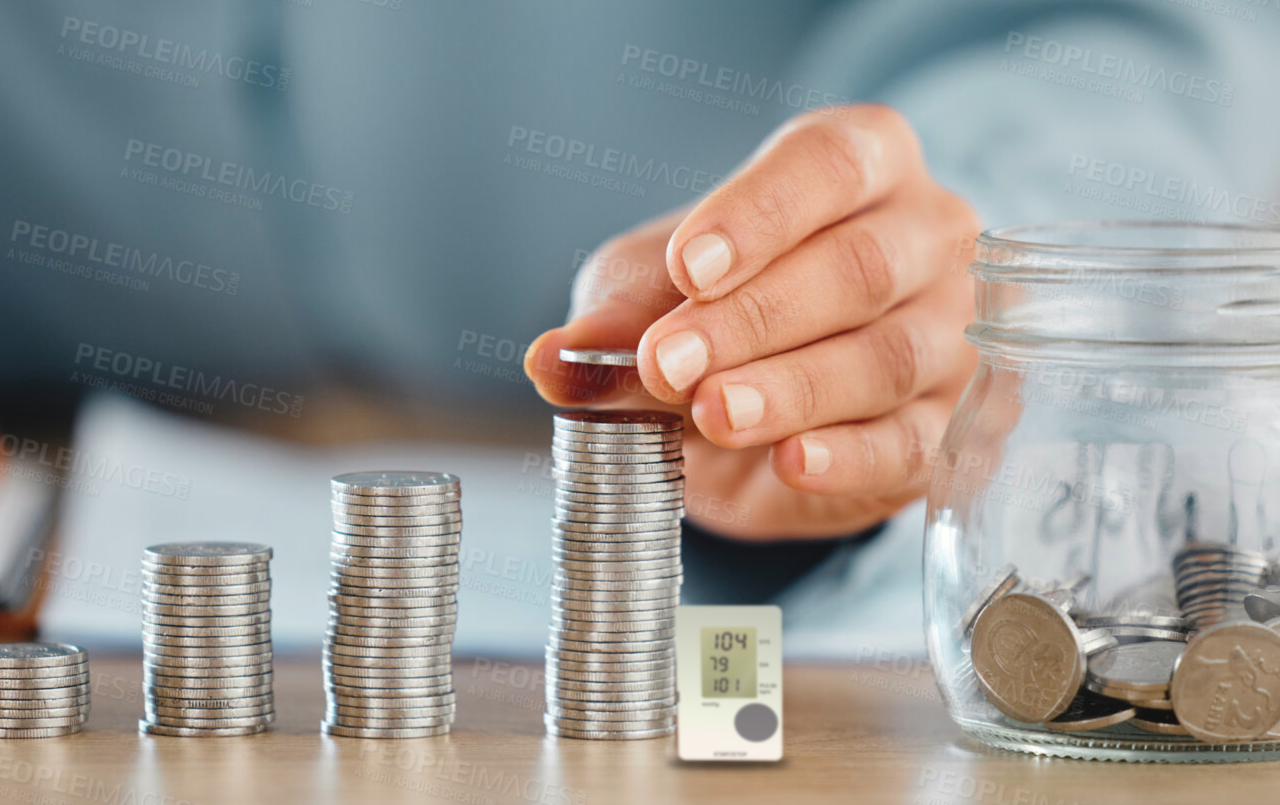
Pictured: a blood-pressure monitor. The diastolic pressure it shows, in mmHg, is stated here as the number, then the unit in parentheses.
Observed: 79 (mmHg)
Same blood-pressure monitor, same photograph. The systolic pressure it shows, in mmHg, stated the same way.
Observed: 104 (mmHg)
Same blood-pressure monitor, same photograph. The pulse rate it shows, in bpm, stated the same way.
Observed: 101 (bpm)
